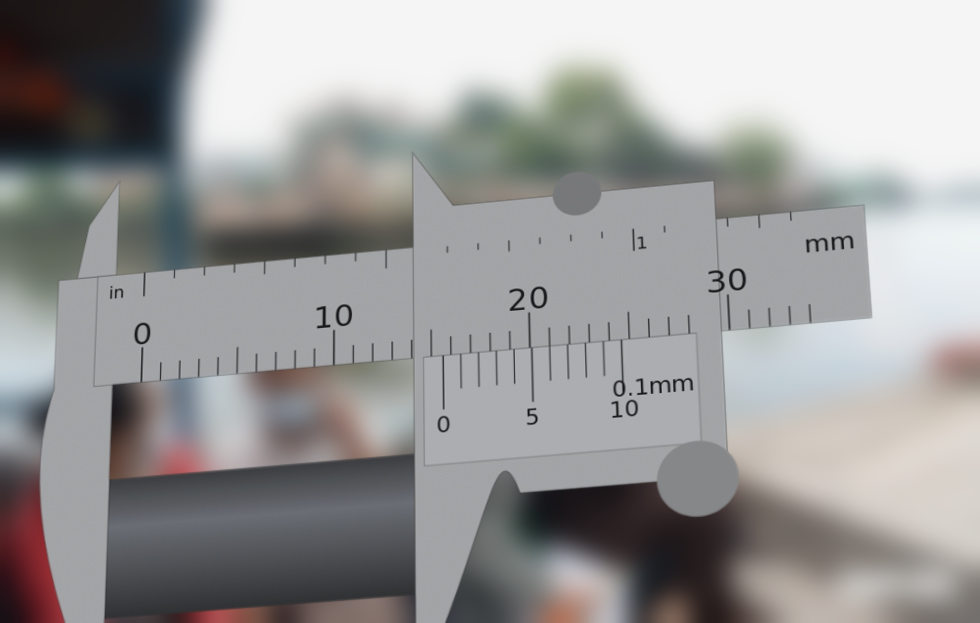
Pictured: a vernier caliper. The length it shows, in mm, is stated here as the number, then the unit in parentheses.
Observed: 15.6 (mm)
